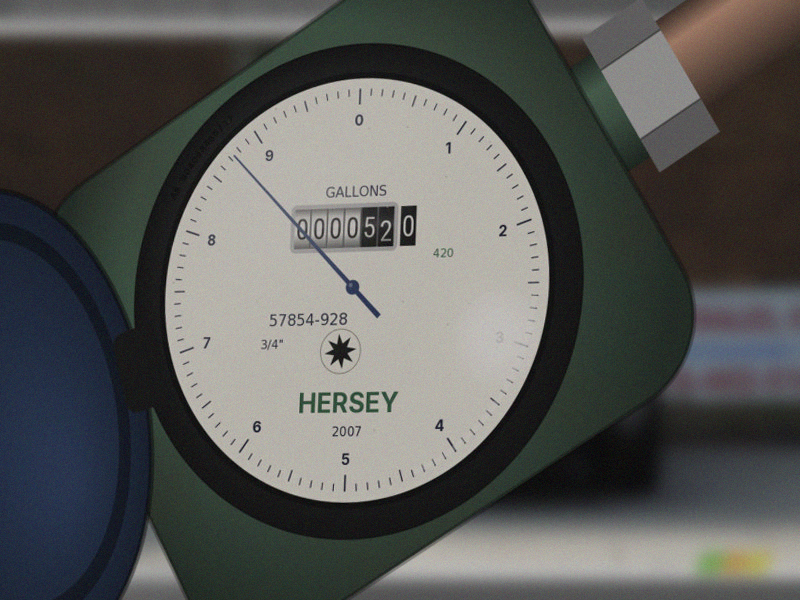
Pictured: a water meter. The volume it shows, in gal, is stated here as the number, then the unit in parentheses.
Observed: 518.7 (gal)
